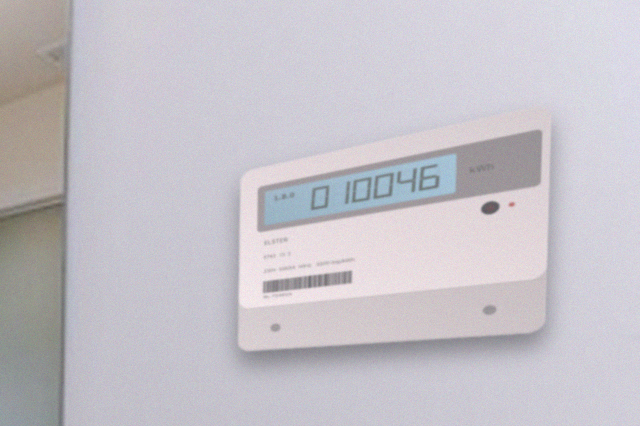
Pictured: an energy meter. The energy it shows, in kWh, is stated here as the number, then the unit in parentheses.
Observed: 10046 (kWh)
